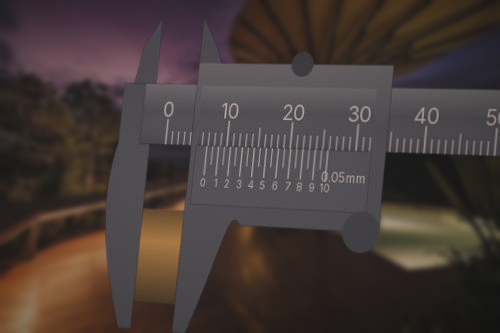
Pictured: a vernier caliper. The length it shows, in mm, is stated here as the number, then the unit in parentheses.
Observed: 6.8 (mm)
